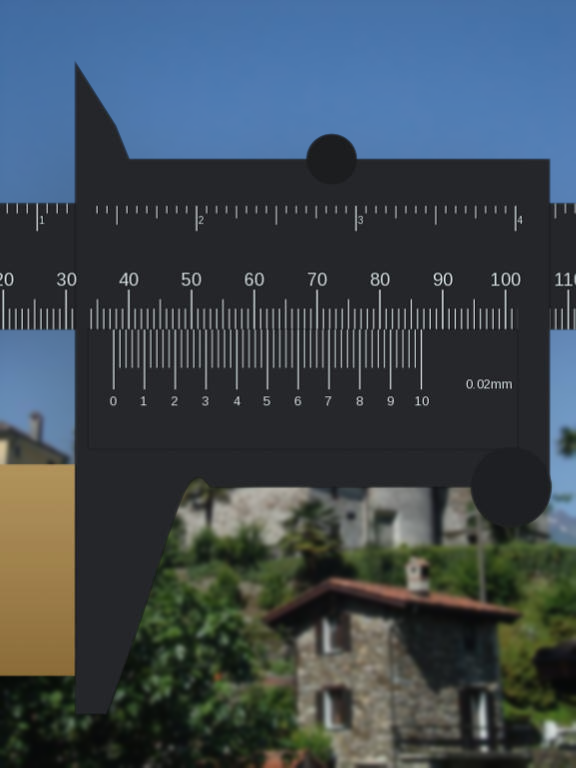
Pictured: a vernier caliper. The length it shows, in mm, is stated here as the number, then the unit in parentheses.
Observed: 37.6 (mm)
